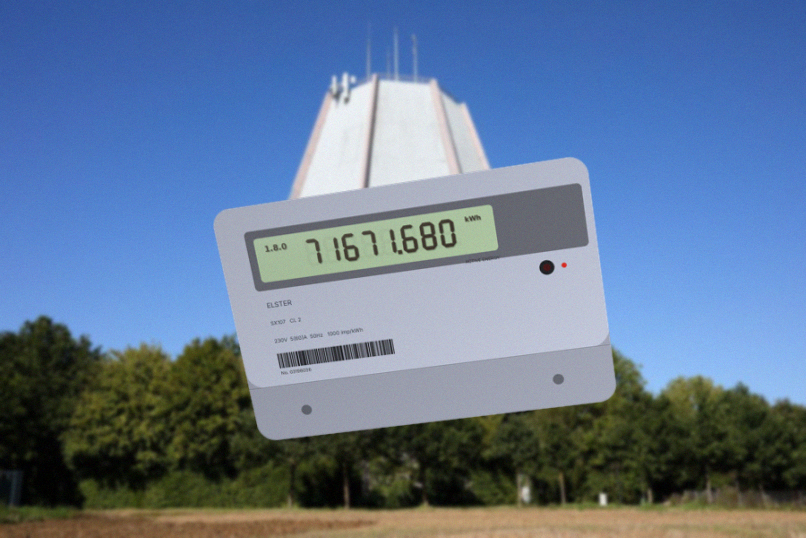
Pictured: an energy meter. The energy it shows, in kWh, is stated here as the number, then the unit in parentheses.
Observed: 71671.680 (kWh)
